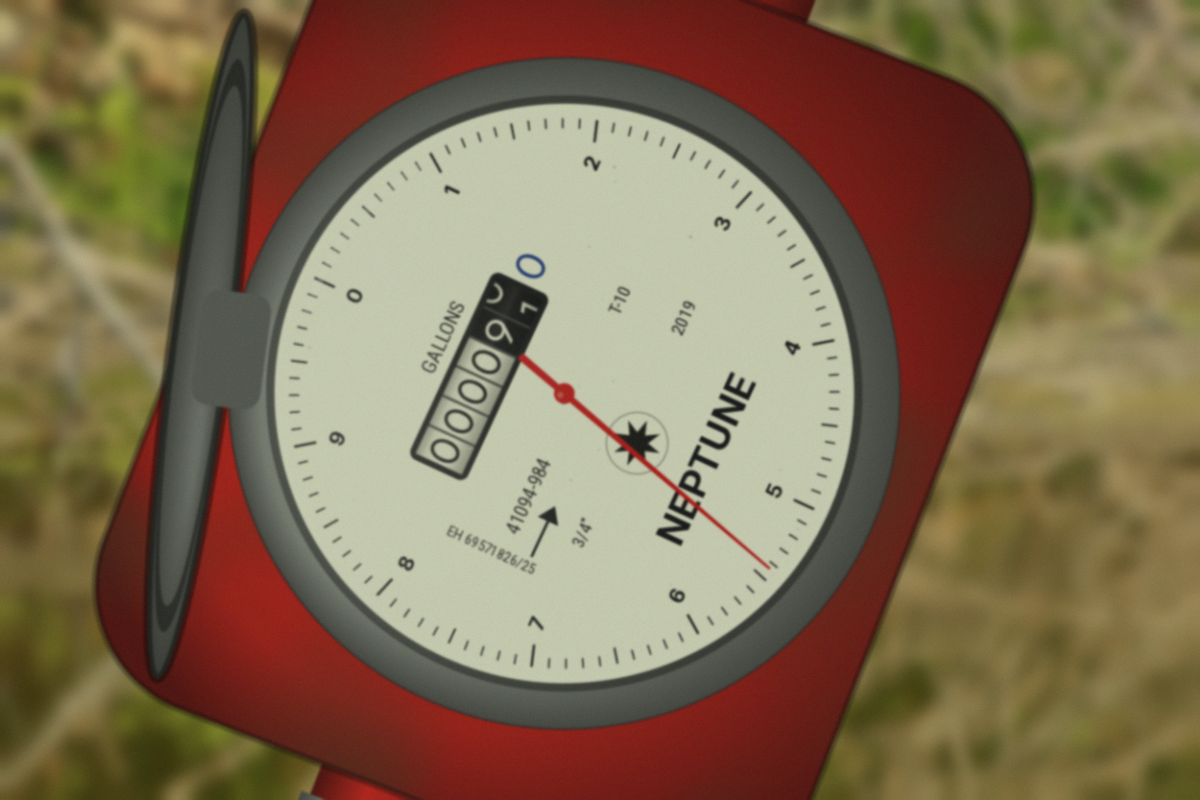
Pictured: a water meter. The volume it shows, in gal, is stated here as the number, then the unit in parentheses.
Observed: 905.4 (gal)
